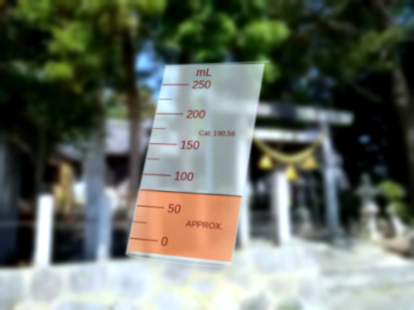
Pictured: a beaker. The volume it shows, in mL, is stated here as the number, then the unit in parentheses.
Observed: 75 (mL)
